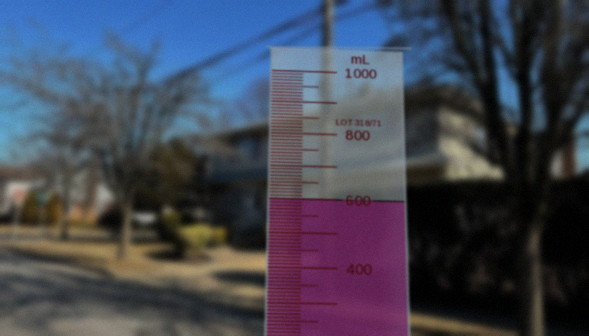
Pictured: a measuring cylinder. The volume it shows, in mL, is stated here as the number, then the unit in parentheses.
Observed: 600 (mL)
